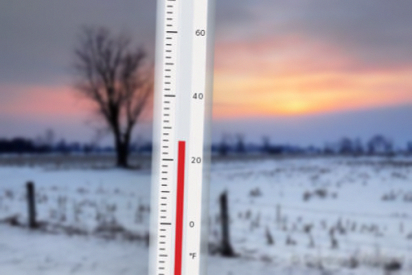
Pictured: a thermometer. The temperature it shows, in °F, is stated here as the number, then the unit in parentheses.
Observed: 26 (°F)
